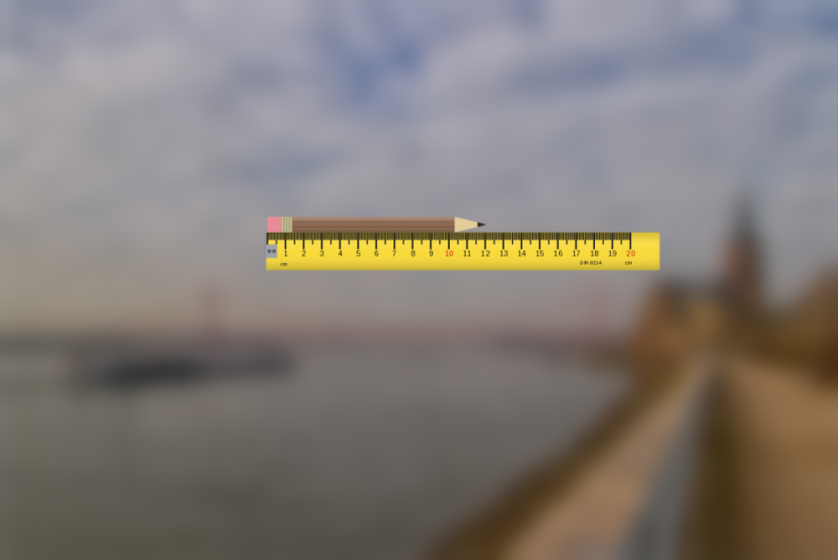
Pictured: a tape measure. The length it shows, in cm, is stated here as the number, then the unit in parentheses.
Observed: 12 (cm)
